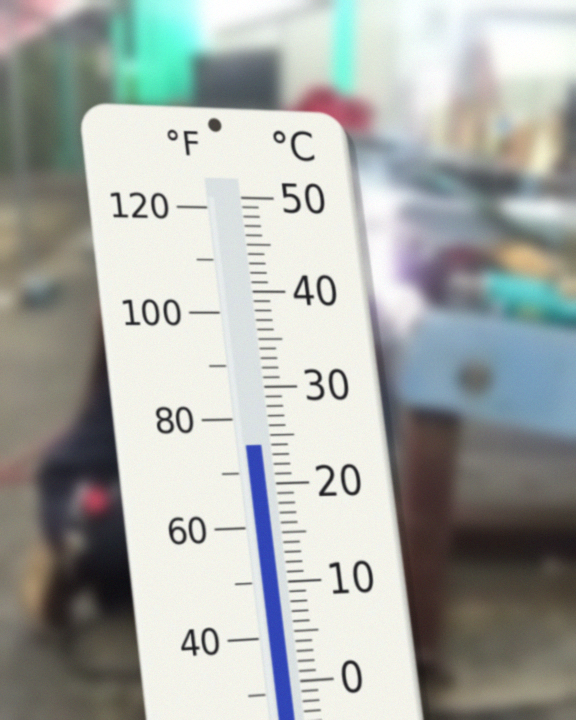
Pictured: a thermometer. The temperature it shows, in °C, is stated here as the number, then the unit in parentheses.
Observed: 24 (°C)
